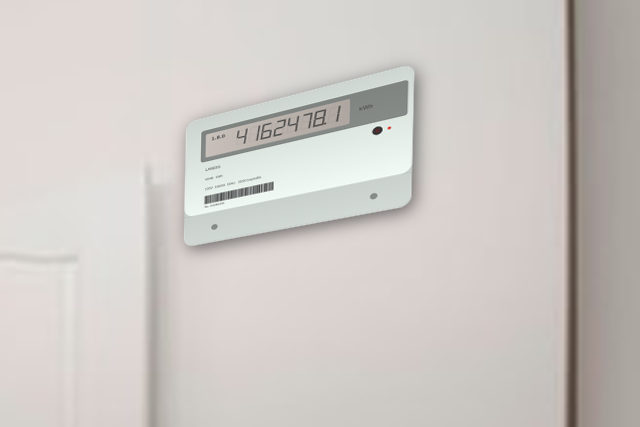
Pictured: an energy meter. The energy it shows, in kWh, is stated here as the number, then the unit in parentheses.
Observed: 4162478.1 (kWh)
